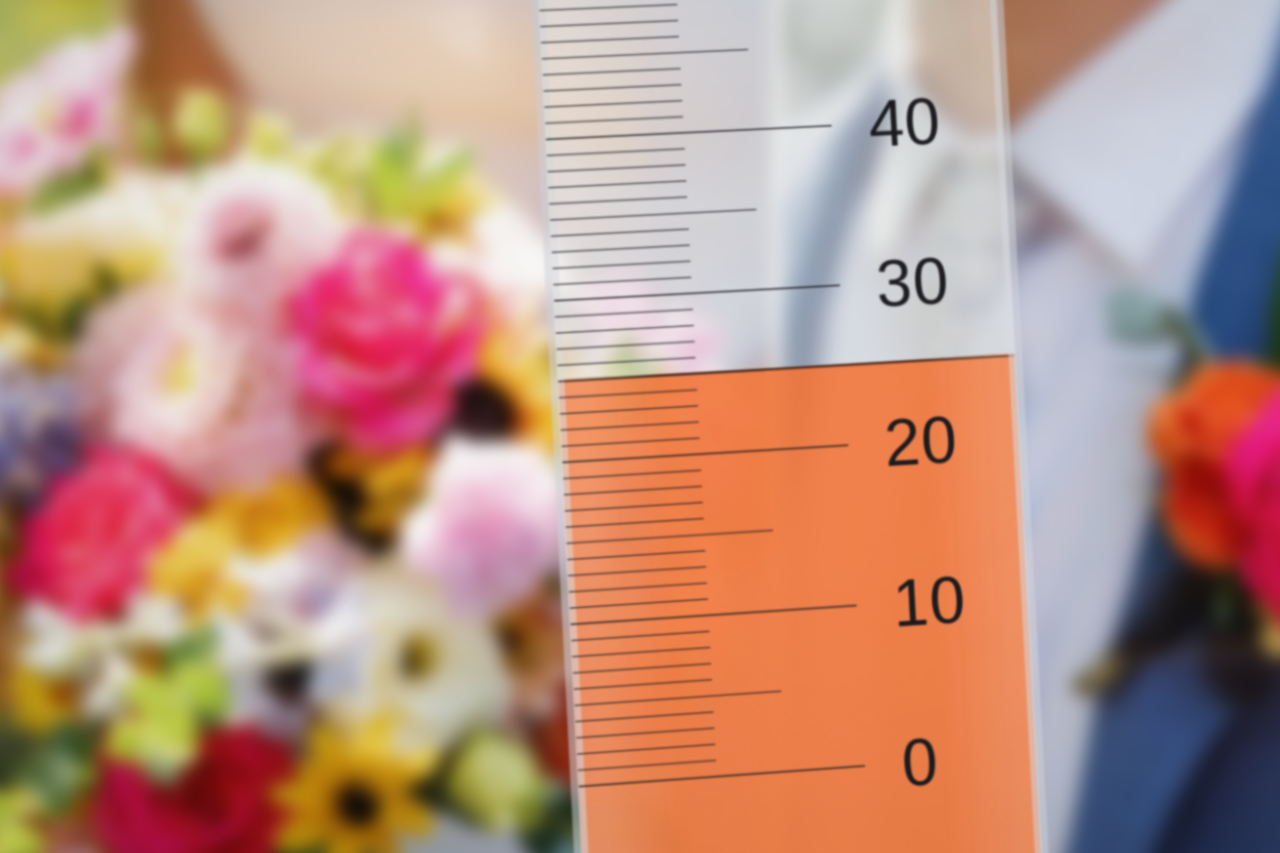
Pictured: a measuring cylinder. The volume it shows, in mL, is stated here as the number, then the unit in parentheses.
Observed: 25 (mL)
